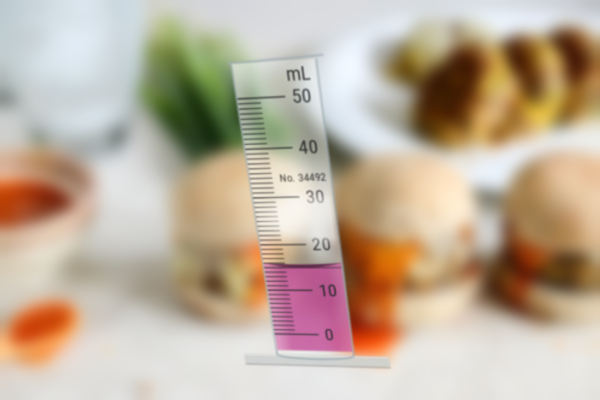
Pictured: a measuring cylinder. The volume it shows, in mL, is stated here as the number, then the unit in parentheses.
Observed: 15 (mL)
